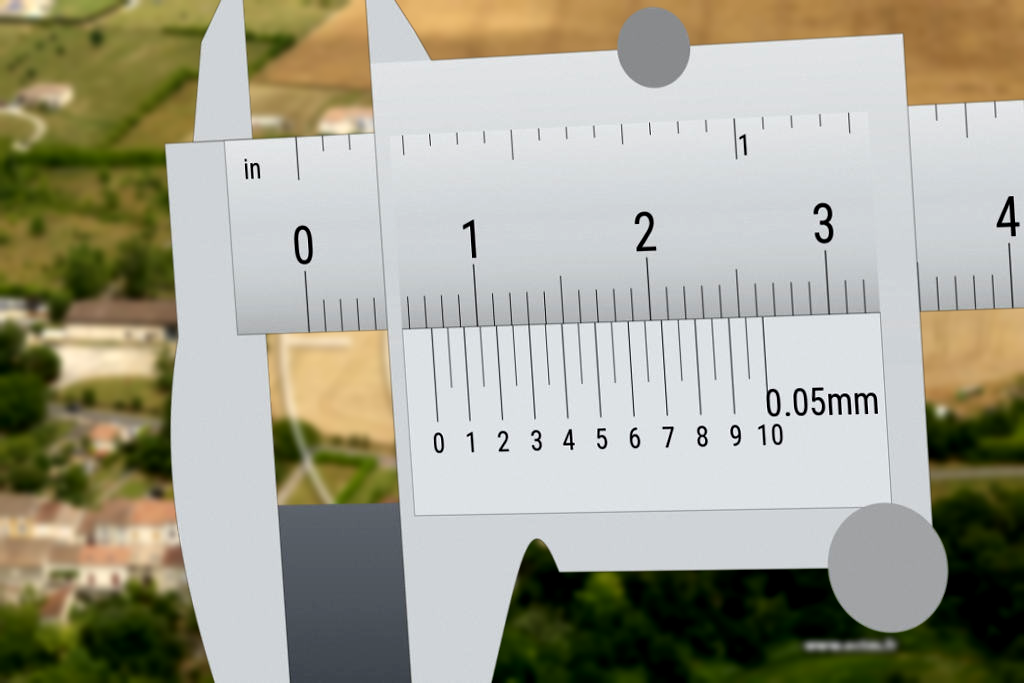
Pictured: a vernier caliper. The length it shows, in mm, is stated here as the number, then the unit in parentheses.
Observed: 7.3 (mm)
